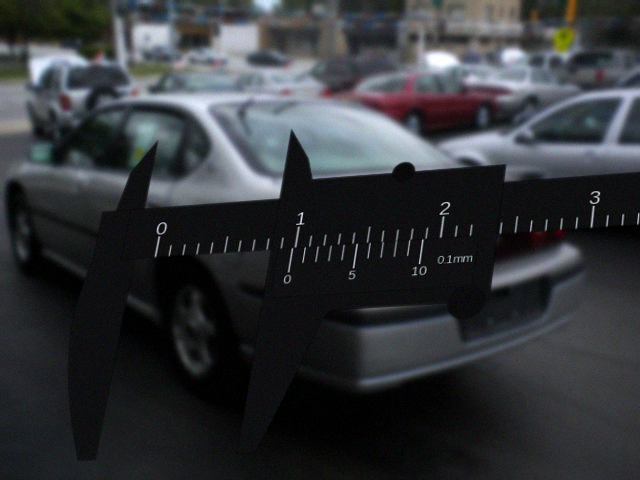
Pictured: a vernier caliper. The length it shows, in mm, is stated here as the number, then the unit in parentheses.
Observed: 9.8 (mm)
